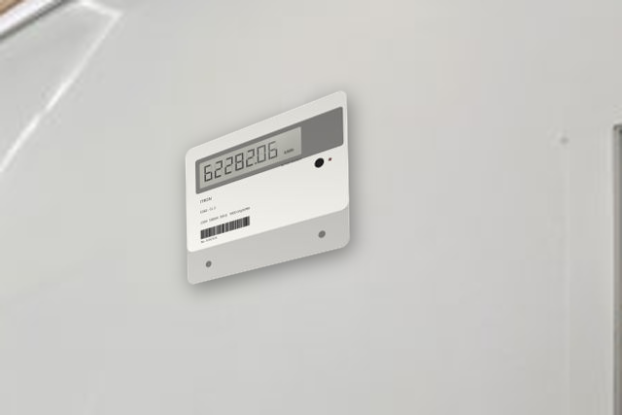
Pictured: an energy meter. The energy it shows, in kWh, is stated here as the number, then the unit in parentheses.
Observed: 62282.06 (kWh)
